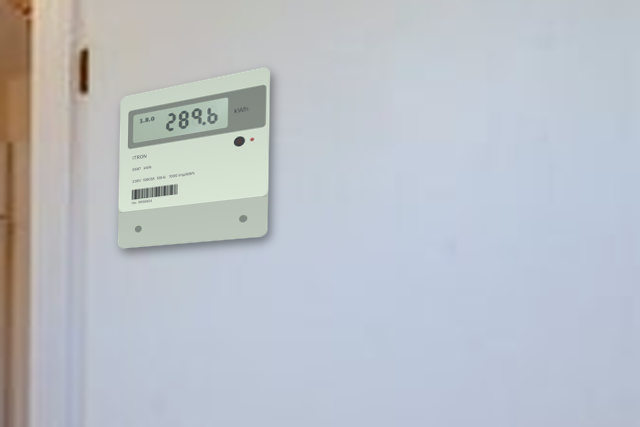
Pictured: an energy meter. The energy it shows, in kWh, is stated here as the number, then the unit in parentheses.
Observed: 289.6 (kWh)
